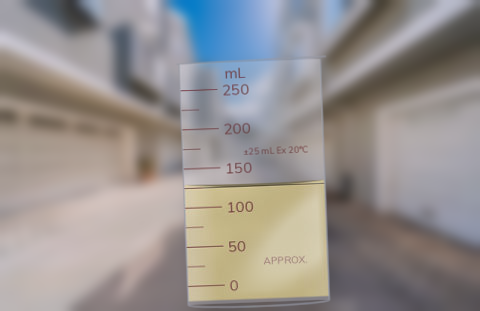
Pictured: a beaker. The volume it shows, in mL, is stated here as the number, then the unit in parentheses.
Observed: 125 (mL)
